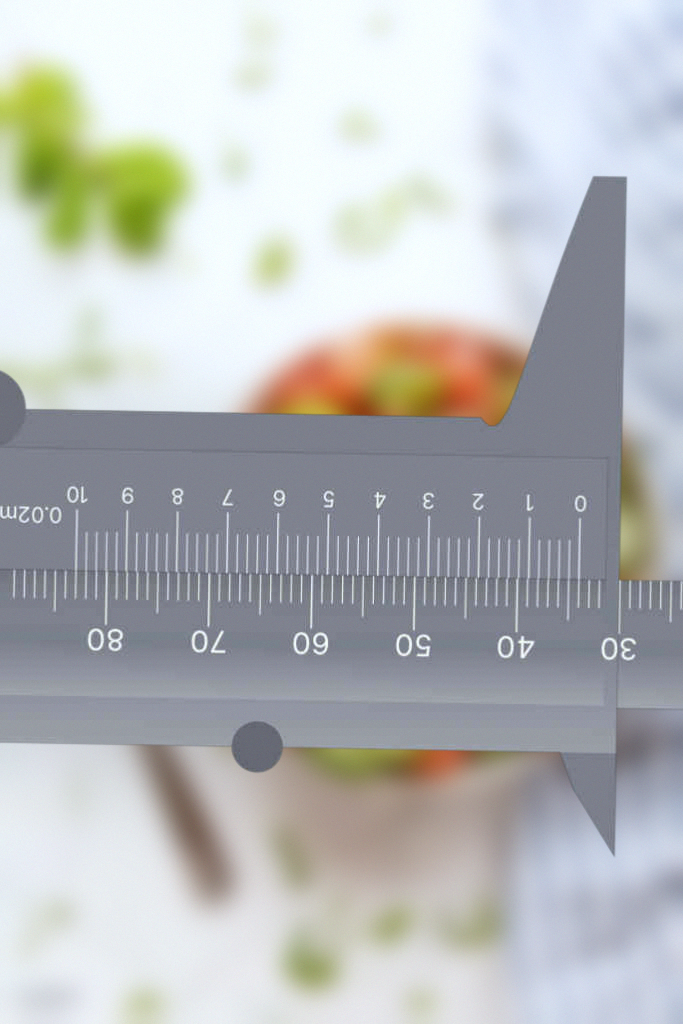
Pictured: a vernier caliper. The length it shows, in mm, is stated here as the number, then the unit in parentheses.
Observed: 34.0 (mm)
